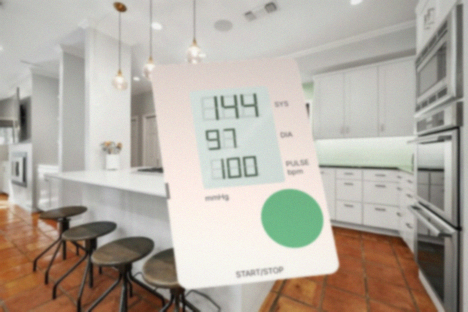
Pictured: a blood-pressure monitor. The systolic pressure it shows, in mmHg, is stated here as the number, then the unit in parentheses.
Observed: 144 (mmHg)
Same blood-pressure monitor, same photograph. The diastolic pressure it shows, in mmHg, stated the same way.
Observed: 97 (mmHg)
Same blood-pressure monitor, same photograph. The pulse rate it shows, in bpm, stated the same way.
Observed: 100 (bpm)
